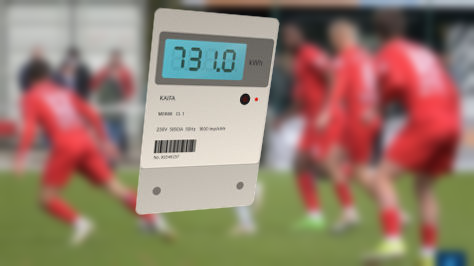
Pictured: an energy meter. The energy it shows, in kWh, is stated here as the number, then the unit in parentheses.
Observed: 731.0 (kWh)
